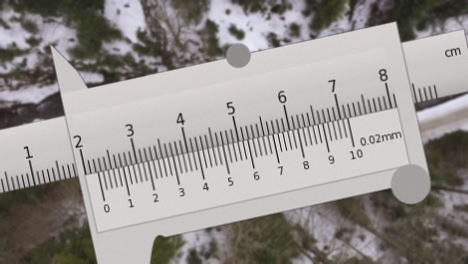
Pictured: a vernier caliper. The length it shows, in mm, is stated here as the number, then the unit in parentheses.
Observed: 22.4 (mm)
